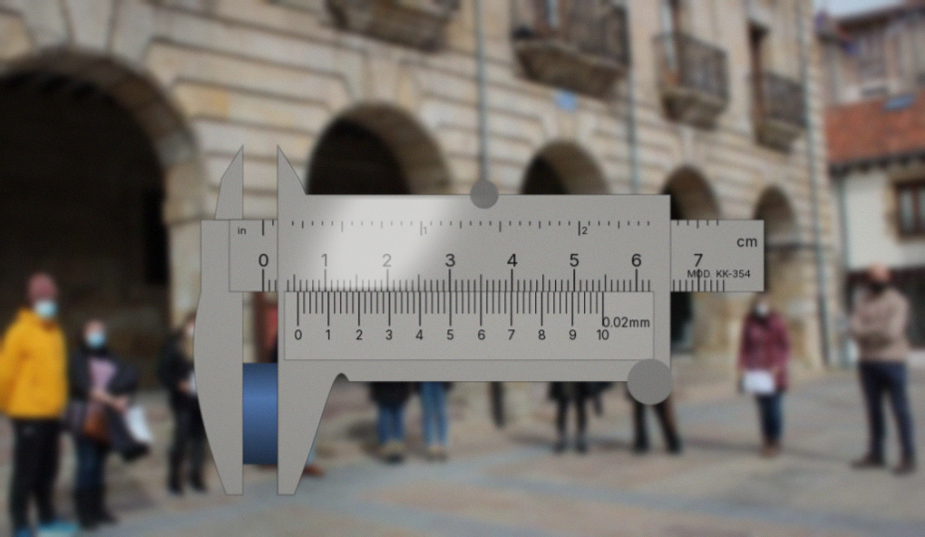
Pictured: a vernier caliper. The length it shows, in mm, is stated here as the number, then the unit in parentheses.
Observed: 5.6 (mm)
